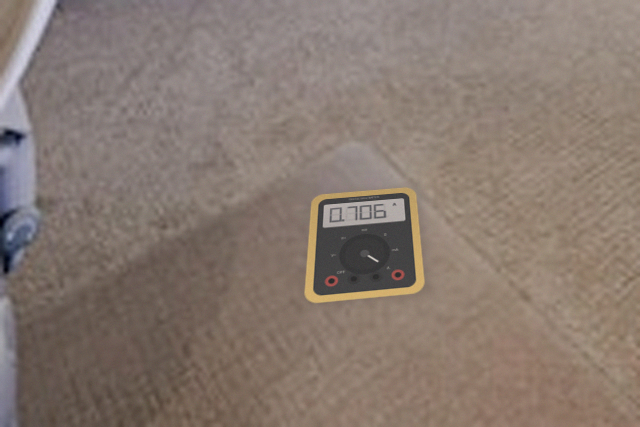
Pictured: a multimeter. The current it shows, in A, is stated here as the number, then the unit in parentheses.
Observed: 0.706 (A)
